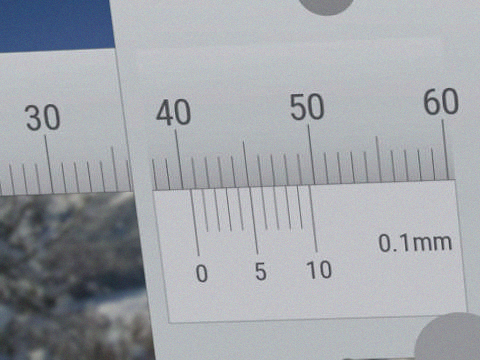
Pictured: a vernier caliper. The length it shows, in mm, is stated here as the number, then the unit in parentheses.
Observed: 40.6 (mm)
